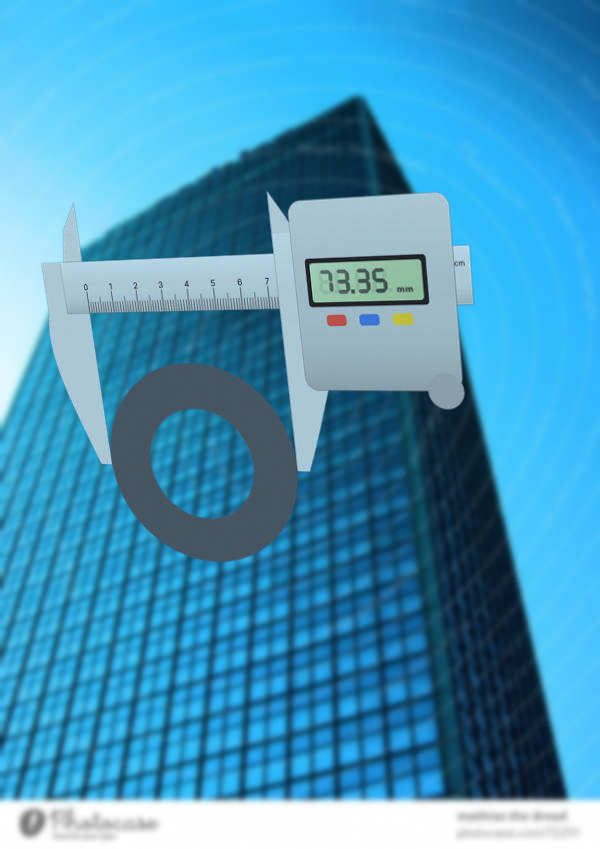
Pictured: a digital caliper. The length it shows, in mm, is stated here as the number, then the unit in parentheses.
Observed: 73.35 (mm)
